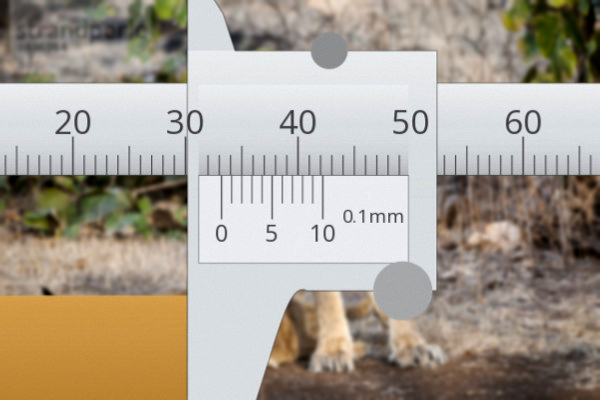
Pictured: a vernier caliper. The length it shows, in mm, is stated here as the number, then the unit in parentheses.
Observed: 33.2 (mm)
